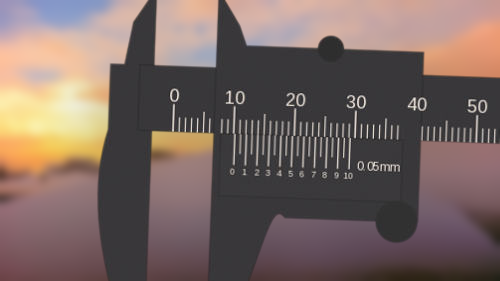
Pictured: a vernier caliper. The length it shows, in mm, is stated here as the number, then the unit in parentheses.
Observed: 10.2 (mm)
